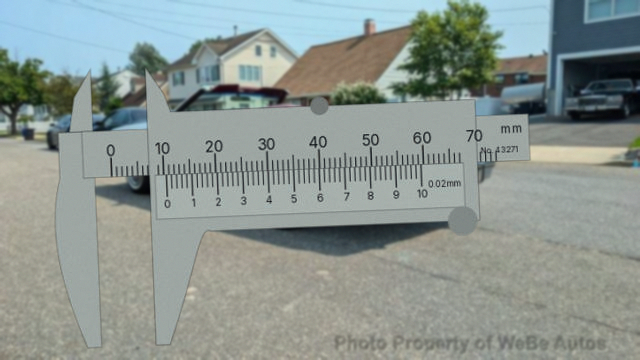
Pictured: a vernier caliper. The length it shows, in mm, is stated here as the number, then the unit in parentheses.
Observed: 10.5 (mm)
